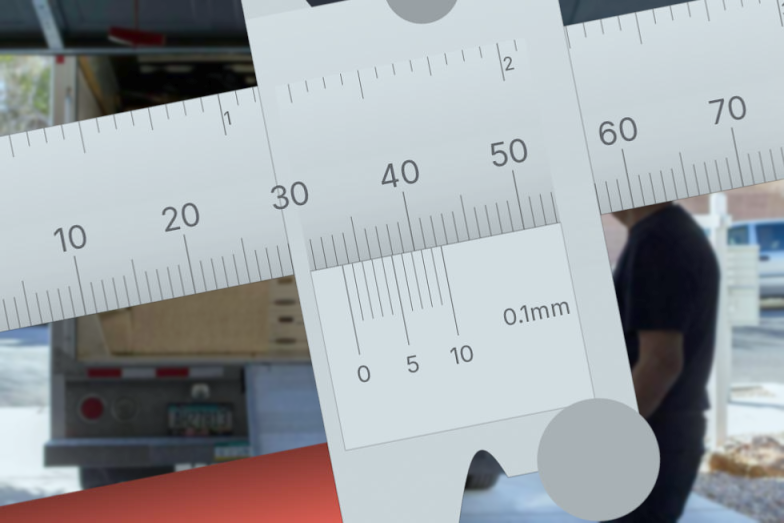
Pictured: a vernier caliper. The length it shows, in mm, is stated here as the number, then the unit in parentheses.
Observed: 33.4 (mm)
